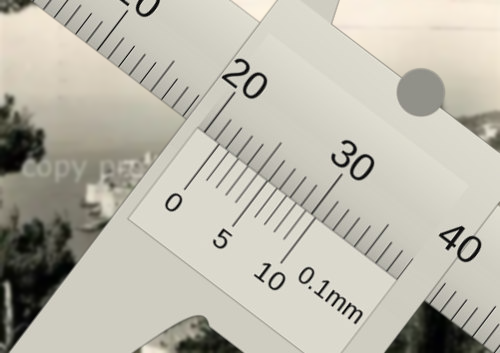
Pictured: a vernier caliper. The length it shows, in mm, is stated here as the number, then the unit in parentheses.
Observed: 21.4 (mm)
